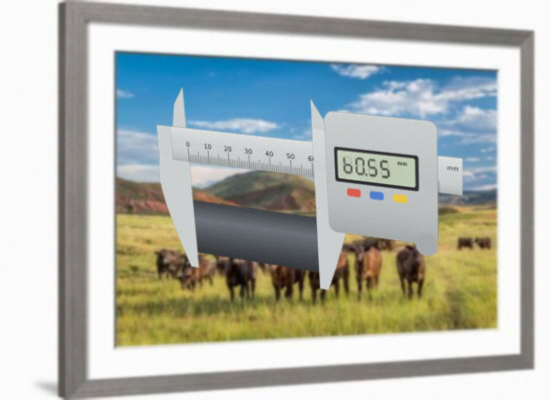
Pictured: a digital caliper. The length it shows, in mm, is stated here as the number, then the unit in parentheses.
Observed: 60.55 (mm)
